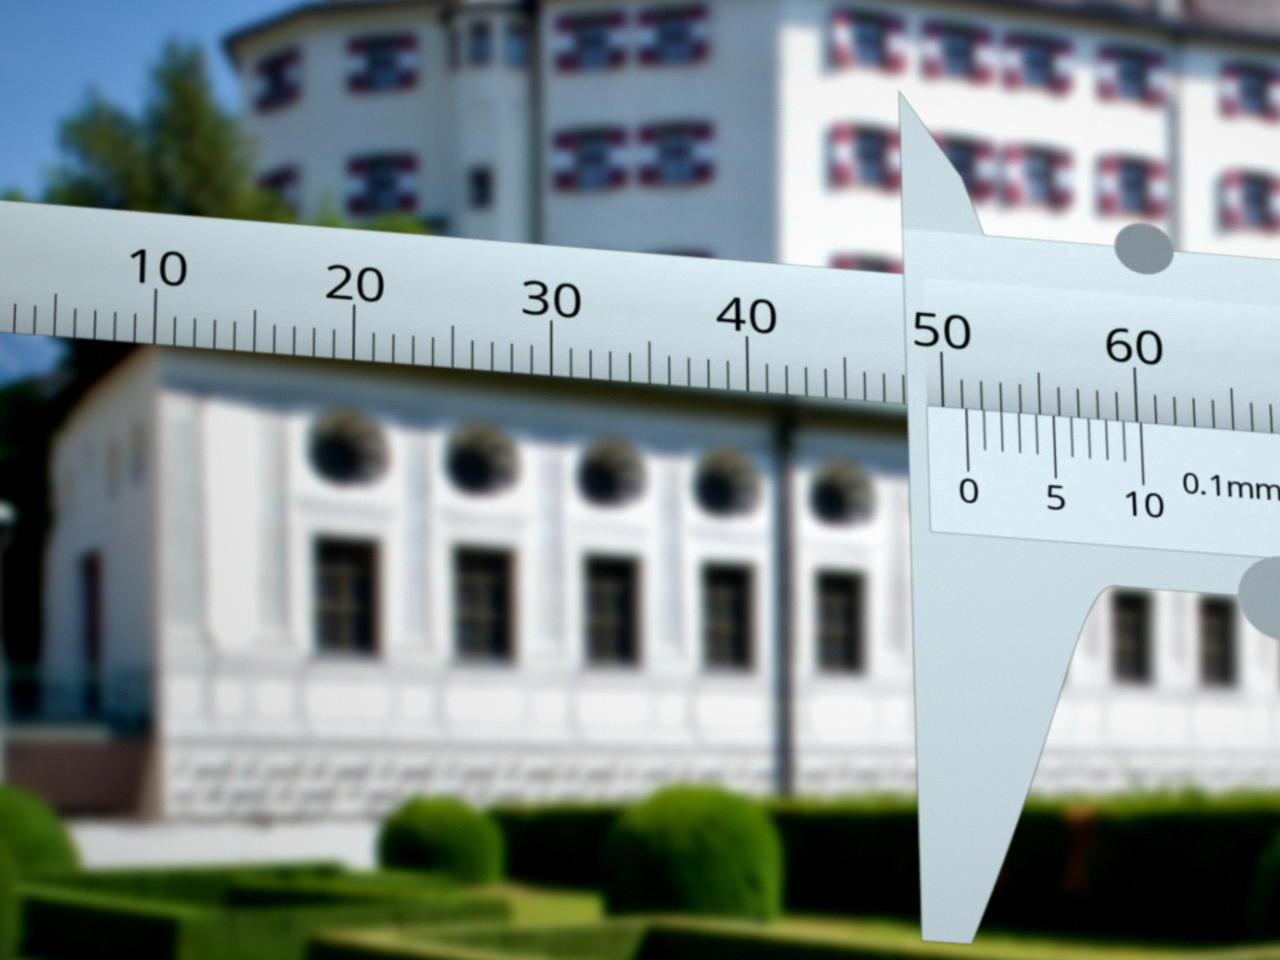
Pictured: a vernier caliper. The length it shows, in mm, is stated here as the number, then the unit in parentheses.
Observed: 51.2 (mm)
